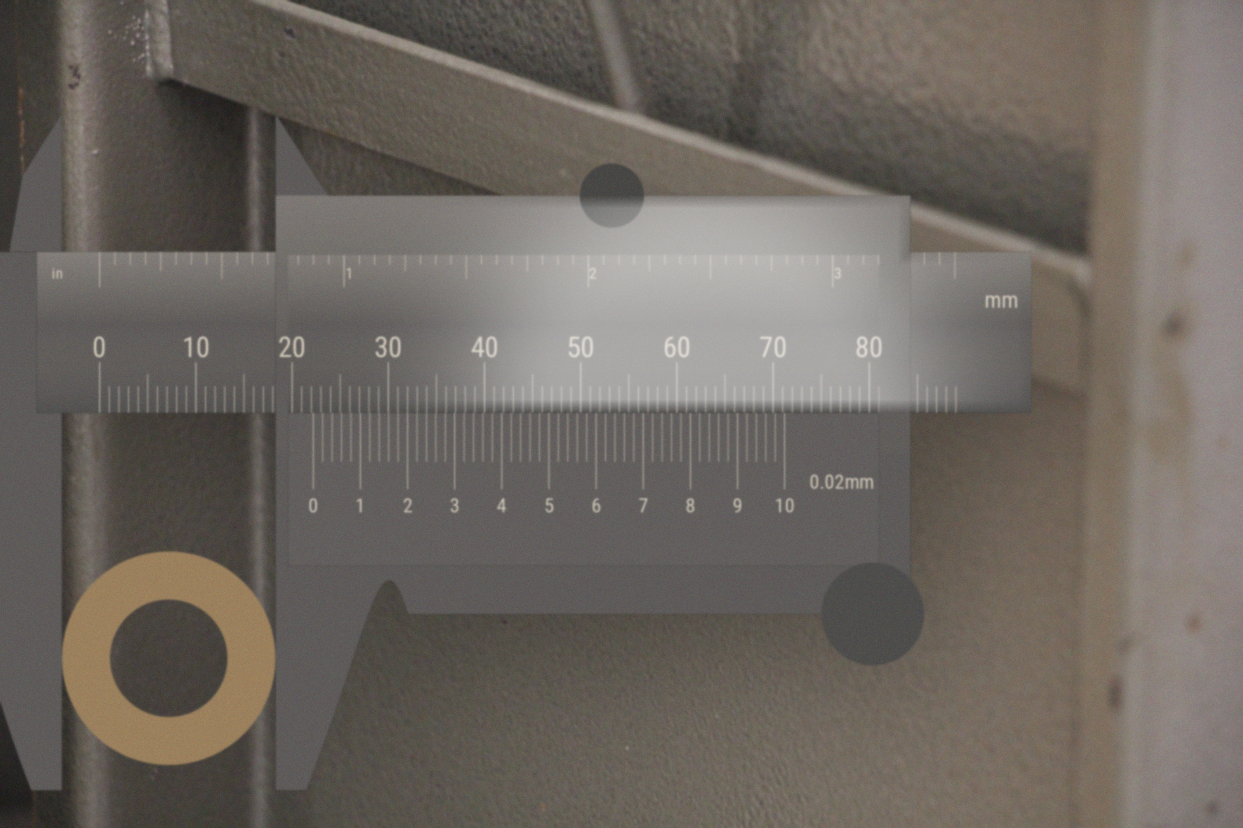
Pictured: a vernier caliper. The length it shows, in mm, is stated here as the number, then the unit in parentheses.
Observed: 22.2 (mm)
